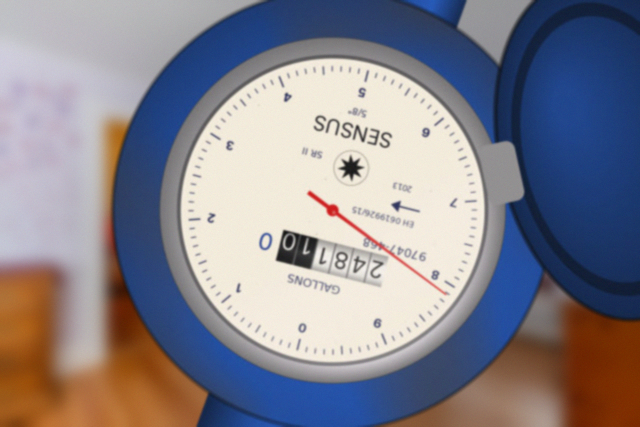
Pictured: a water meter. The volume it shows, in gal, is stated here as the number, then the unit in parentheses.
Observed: 2481098.1 (gal)
